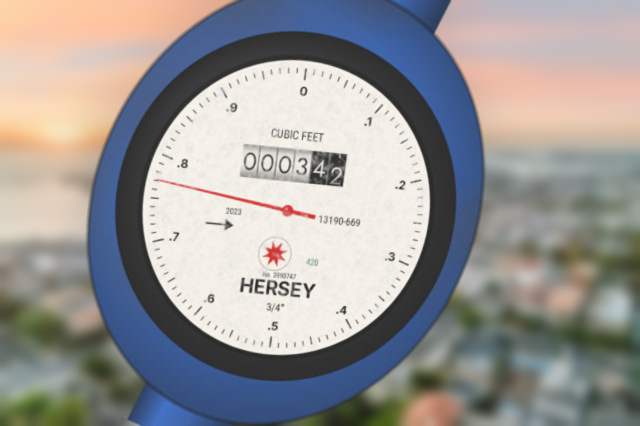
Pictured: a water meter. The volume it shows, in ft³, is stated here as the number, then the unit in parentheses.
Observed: 341.77 (ft³)
